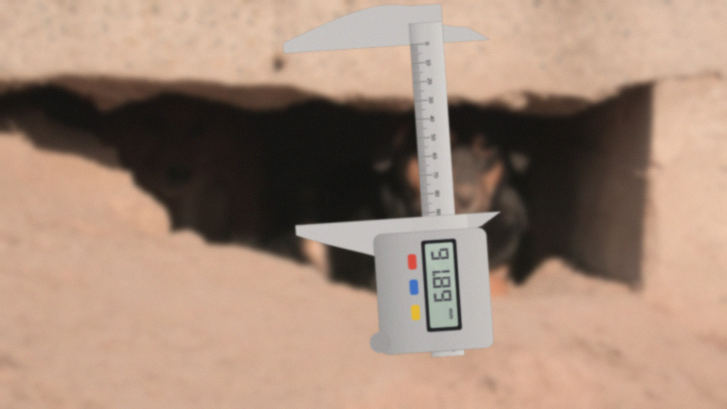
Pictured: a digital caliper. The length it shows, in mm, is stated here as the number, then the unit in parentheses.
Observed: 91.89 (mm)
